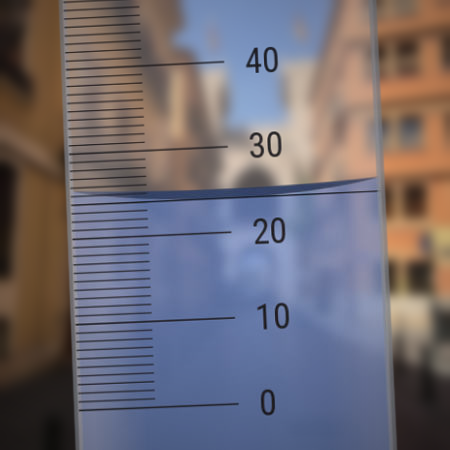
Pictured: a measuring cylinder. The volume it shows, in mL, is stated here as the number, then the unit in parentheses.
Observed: 24 (mL)
